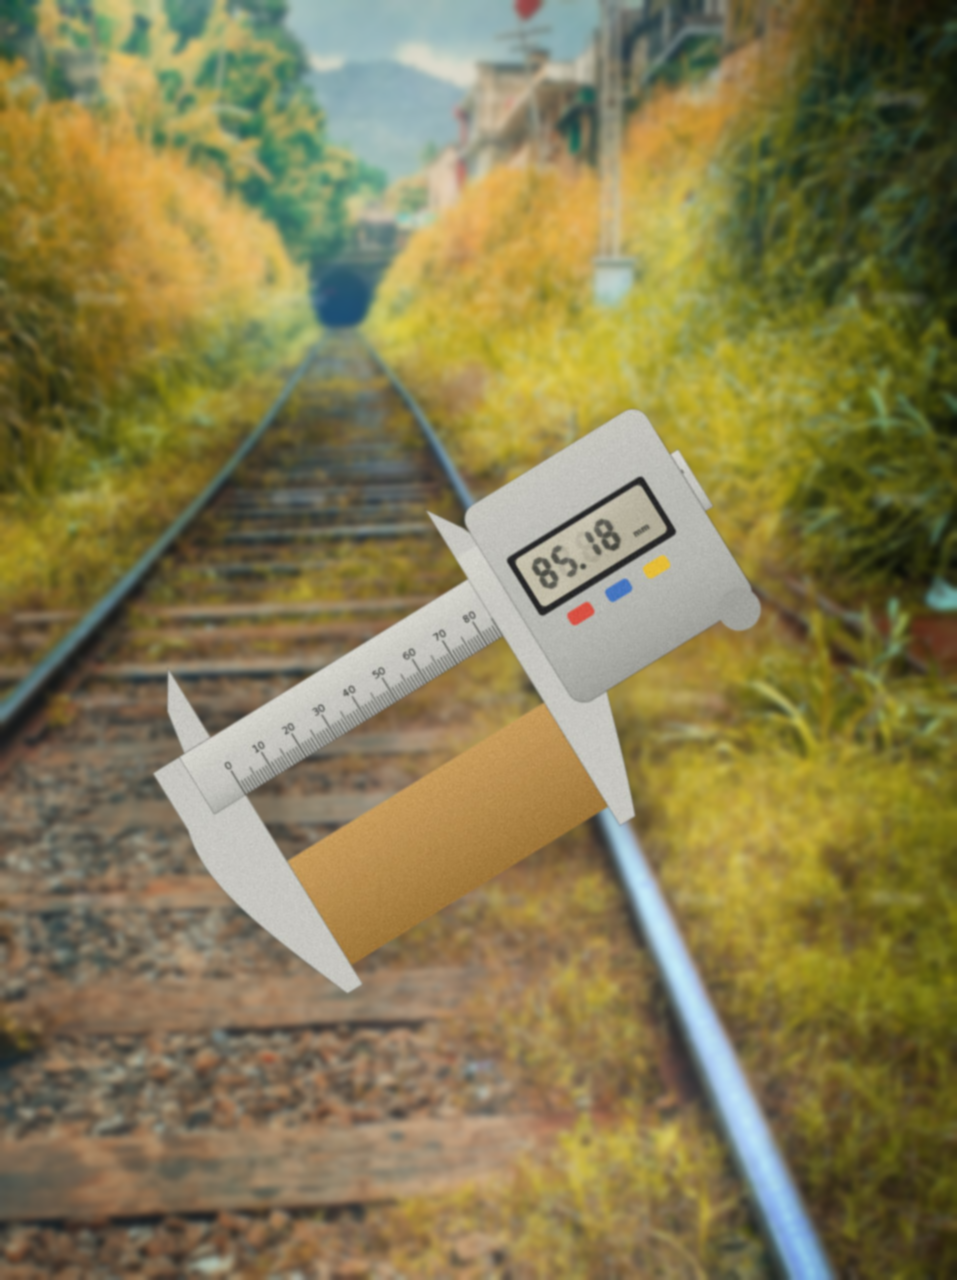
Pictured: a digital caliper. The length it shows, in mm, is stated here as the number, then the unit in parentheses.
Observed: 85.18 (mm)
